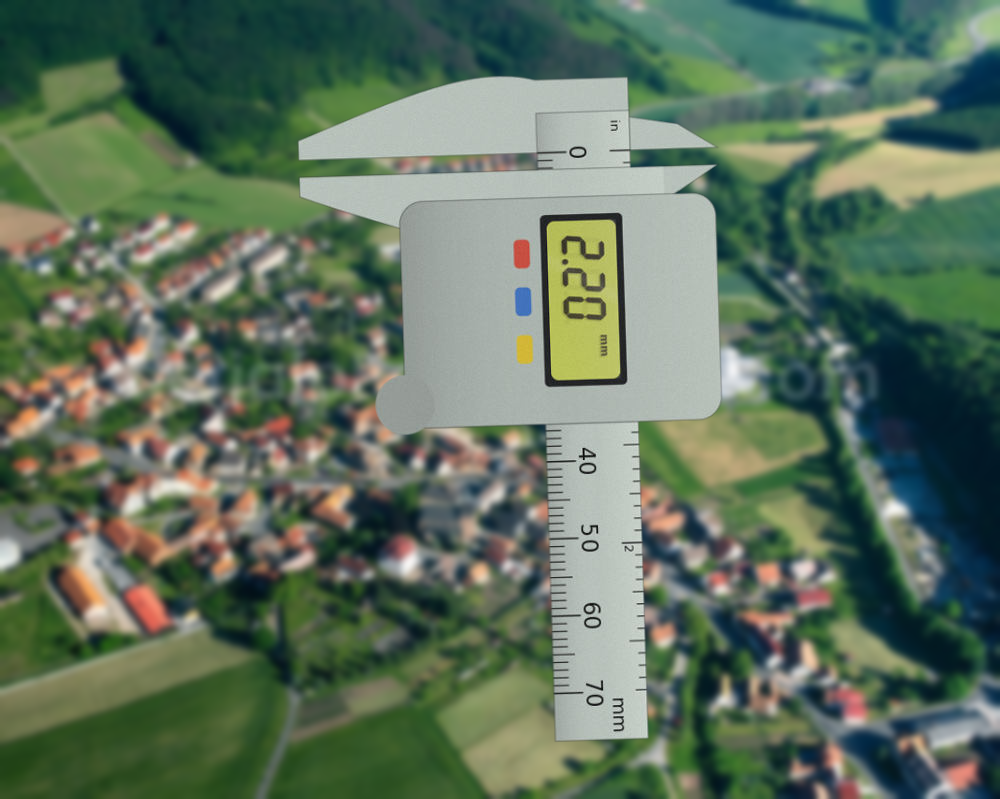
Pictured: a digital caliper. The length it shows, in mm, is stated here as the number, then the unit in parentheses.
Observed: 2.20 (mm)
